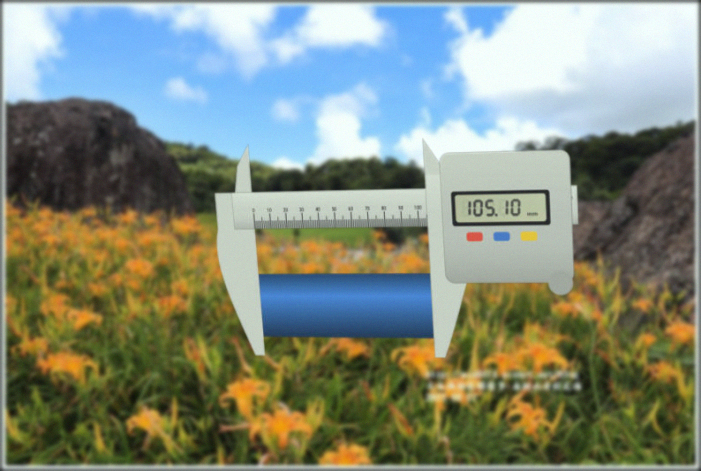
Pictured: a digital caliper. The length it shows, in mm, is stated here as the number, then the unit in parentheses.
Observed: 105.10 (mm)
